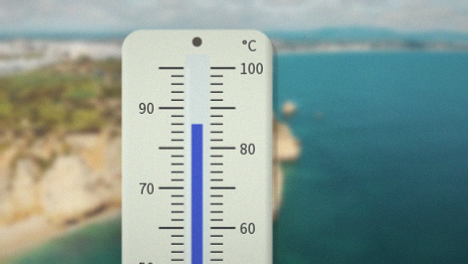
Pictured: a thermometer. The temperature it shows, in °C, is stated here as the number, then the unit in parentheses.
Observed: 86 (°C)
